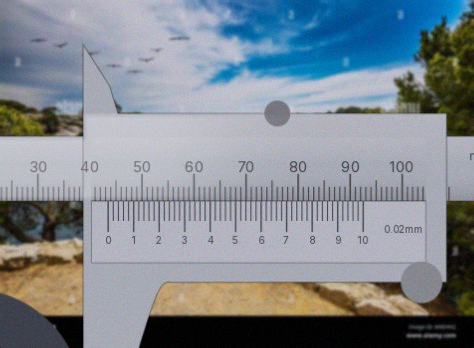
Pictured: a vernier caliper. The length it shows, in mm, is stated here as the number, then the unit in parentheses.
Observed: 43.5 (mm)
